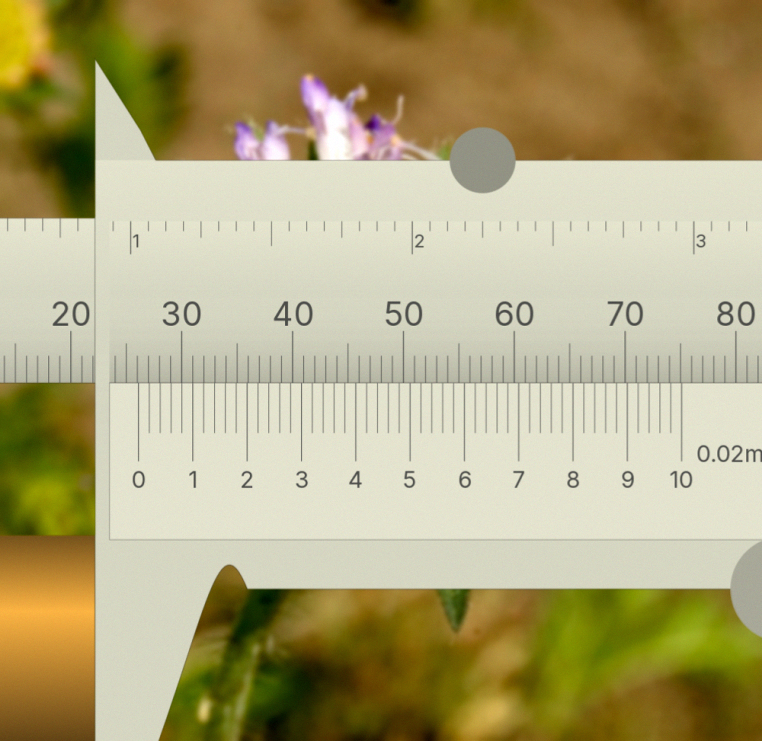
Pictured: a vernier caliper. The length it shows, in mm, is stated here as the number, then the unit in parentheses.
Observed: 26.1 (mm)
